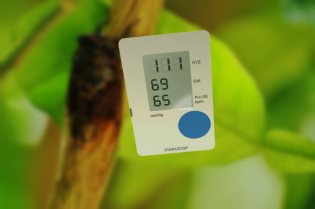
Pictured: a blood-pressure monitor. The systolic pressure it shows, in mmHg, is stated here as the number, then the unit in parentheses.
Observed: 111 (mmHg)
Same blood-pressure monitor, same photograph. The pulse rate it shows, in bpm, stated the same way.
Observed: 65 (bpm)
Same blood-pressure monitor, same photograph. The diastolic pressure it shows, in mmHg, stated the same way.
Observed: 69 (mmHg)
